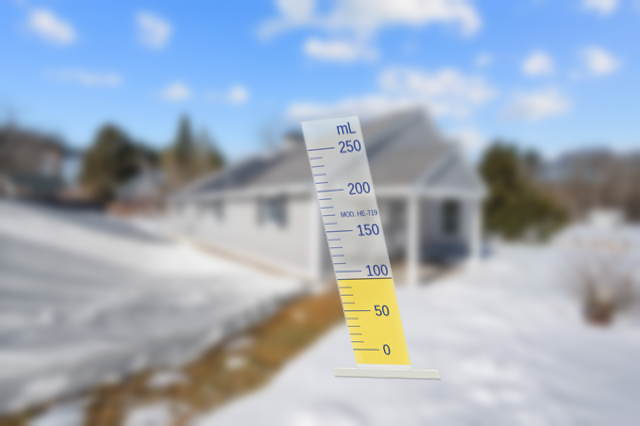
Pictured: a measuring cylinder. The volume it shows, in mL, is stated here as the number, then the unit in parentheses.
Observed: 90 (mL)
